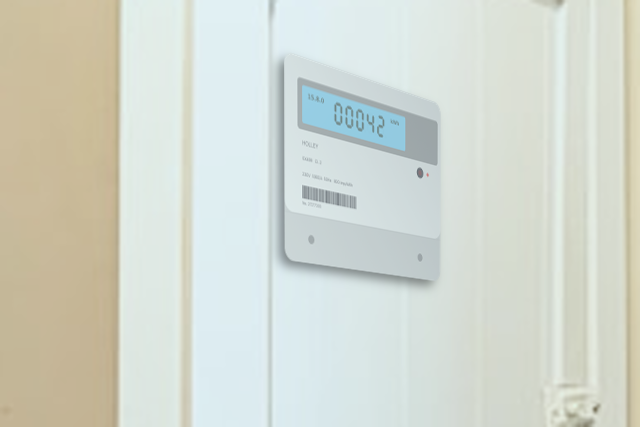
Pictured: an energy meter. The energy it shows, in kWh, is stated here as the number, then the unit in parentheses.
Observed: 42 (kWh)
